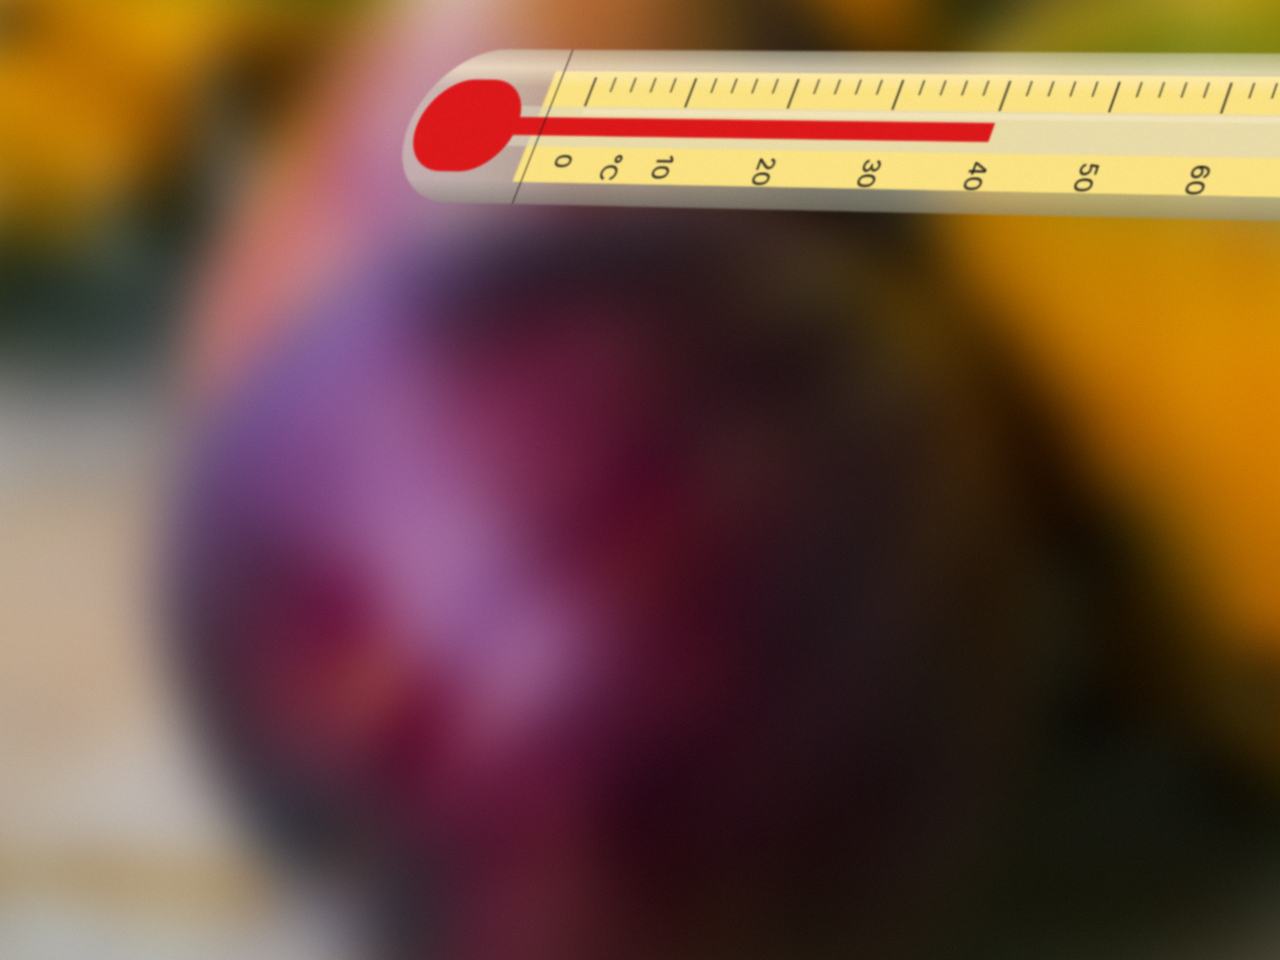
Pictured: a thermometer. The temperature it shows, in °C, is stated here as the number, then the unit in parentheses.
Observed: 40 (°C)
